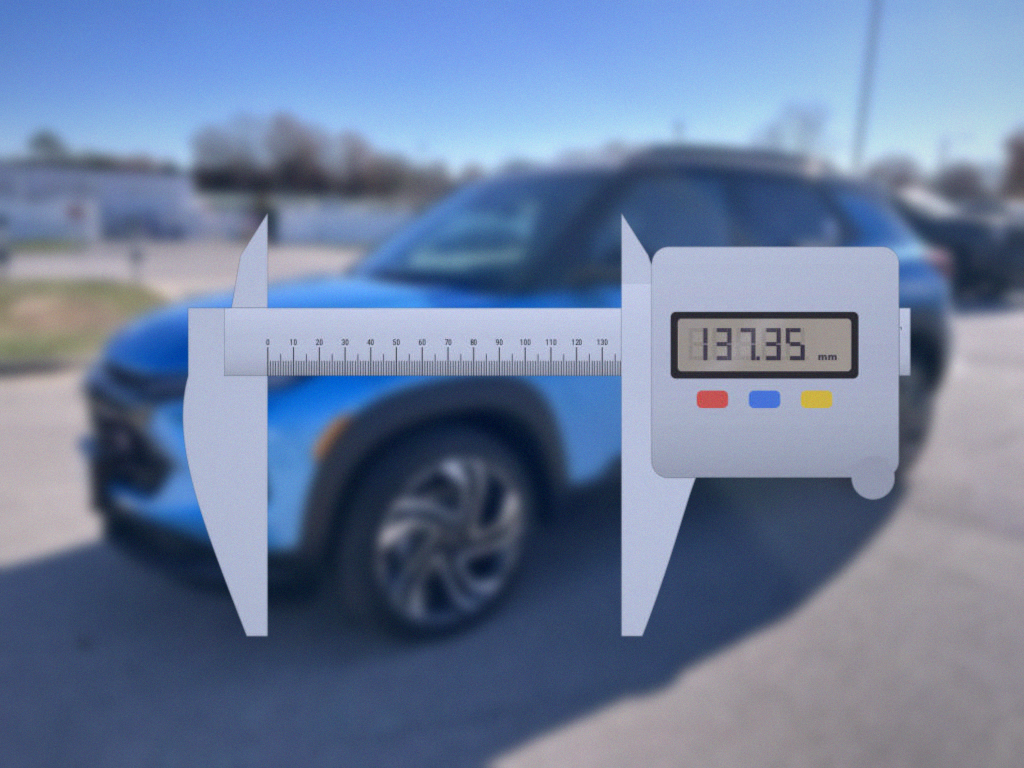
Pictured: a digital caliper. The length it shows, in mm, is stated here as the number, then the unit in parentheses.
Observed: 137.35 (mm)
